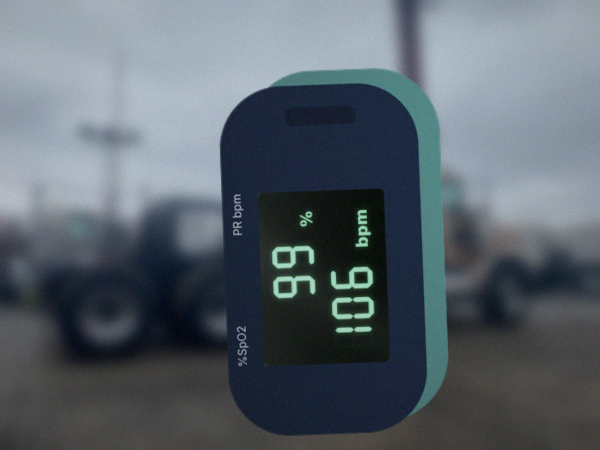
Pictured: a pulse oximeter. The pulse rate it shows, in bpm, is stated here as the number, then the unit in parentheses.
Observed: 106 (bpm)
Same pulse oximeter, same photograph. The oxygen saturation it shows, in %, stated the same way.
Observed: 99 (%)
